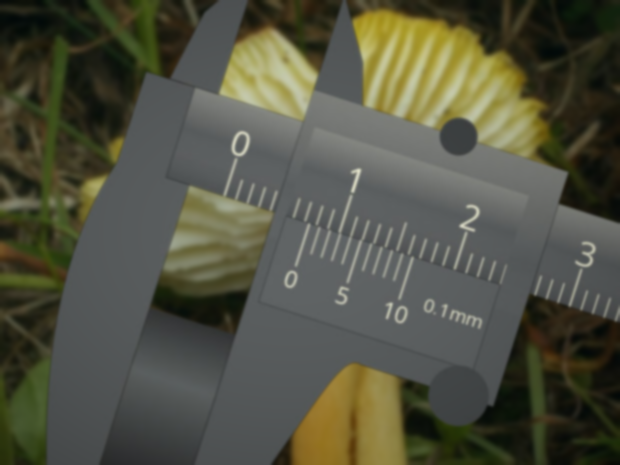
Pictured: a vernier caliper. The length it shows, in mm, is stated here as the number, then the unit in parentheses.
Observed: 7.4 (mm)
